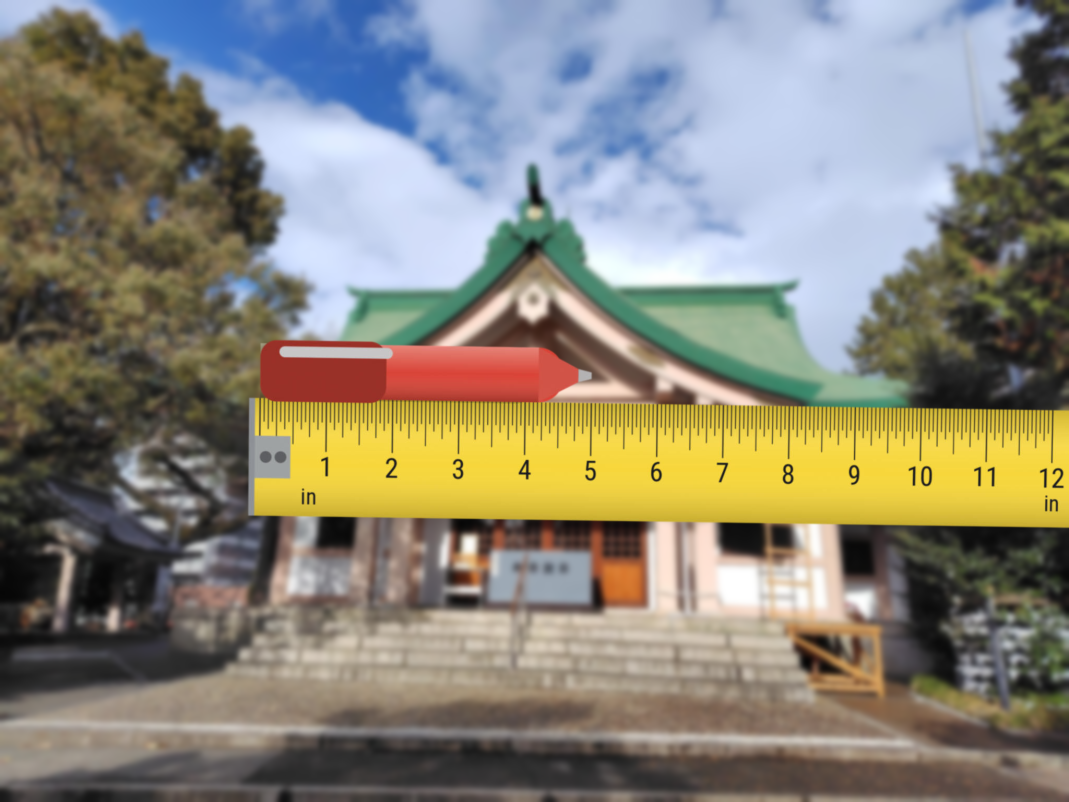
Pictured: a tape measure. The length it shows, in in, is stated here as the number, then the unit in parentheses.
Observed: 5 (in)
